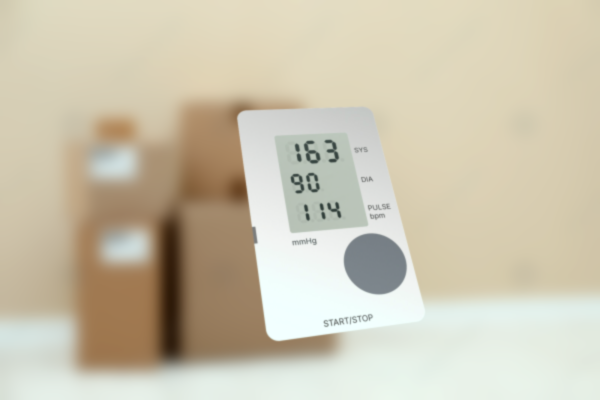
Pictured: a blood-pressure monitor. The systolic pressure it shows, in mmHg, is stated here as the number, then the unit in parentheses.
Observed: 163 (mmHg)
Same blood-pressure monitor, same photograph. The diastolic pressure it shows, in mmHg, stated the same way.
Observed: 90 (mmHg)
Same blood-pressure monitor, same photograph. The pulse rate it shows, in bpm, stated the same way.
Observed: 114 (bpm)
